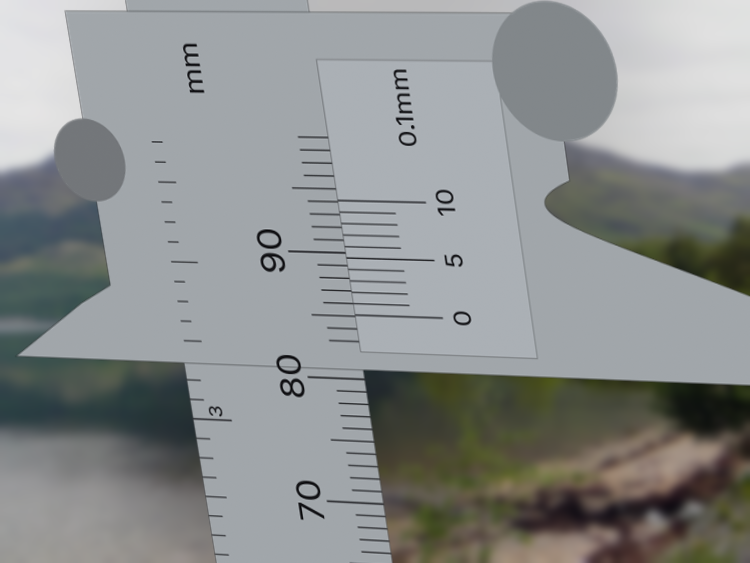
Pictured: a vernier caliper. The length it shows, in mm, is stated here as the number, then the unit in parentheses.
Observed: 85.1 (mm)
